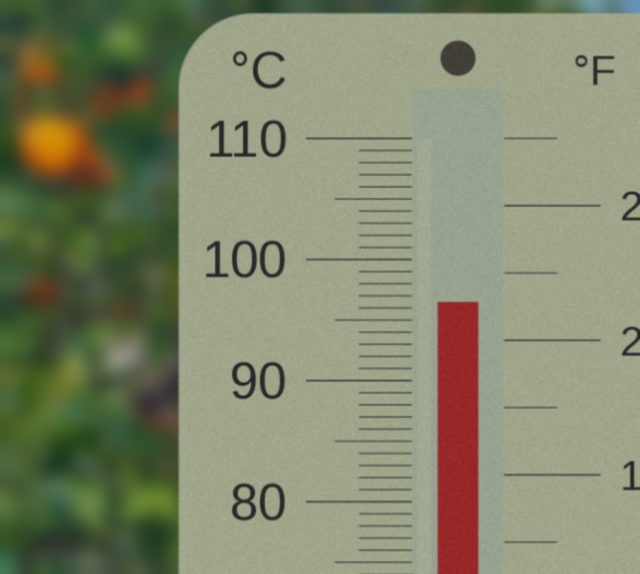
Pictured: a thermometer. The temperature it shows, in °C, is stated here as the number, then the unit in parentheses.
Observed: 96.5 (°C)
